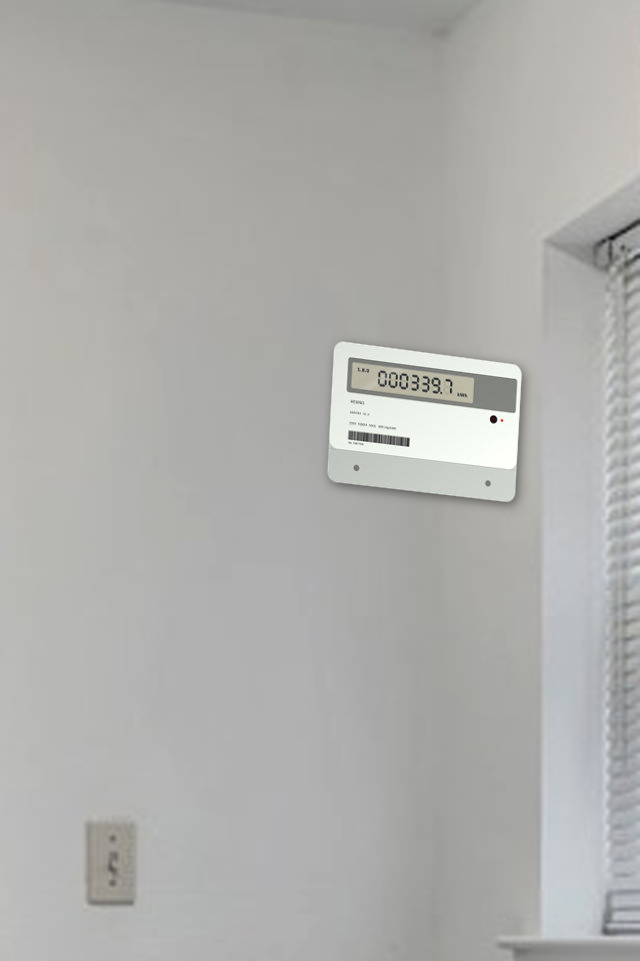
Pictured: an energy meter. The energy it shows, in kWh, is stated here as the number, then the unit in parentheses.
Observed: 339.7 (kWh)
